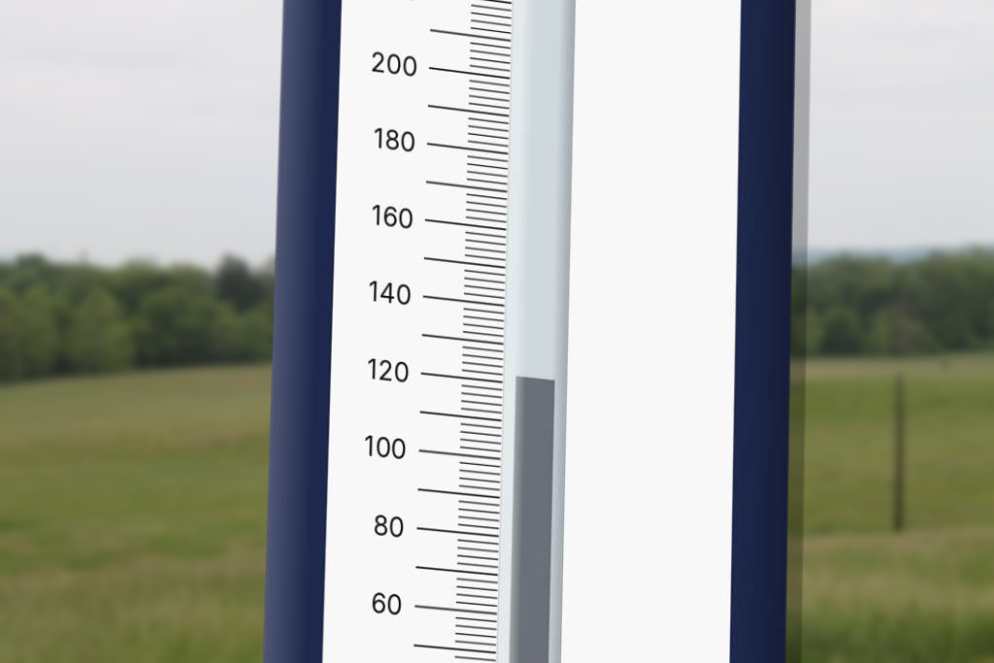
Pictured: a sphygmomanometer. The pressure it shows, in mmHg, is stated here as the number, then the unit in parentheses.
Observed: 122 (mmHg)
